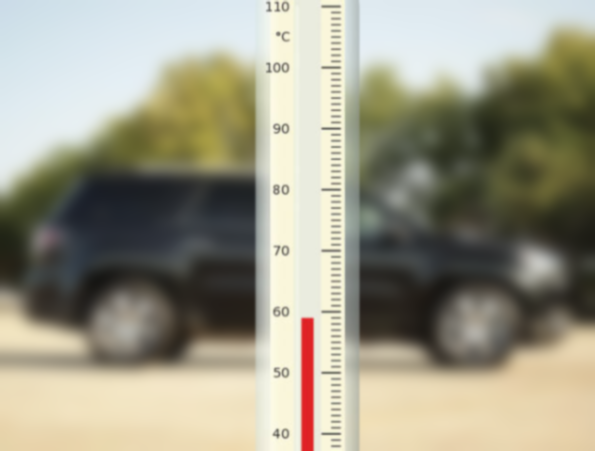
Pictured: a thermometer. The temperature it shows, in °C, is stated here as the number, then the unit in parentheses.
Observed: 59 (°C)
